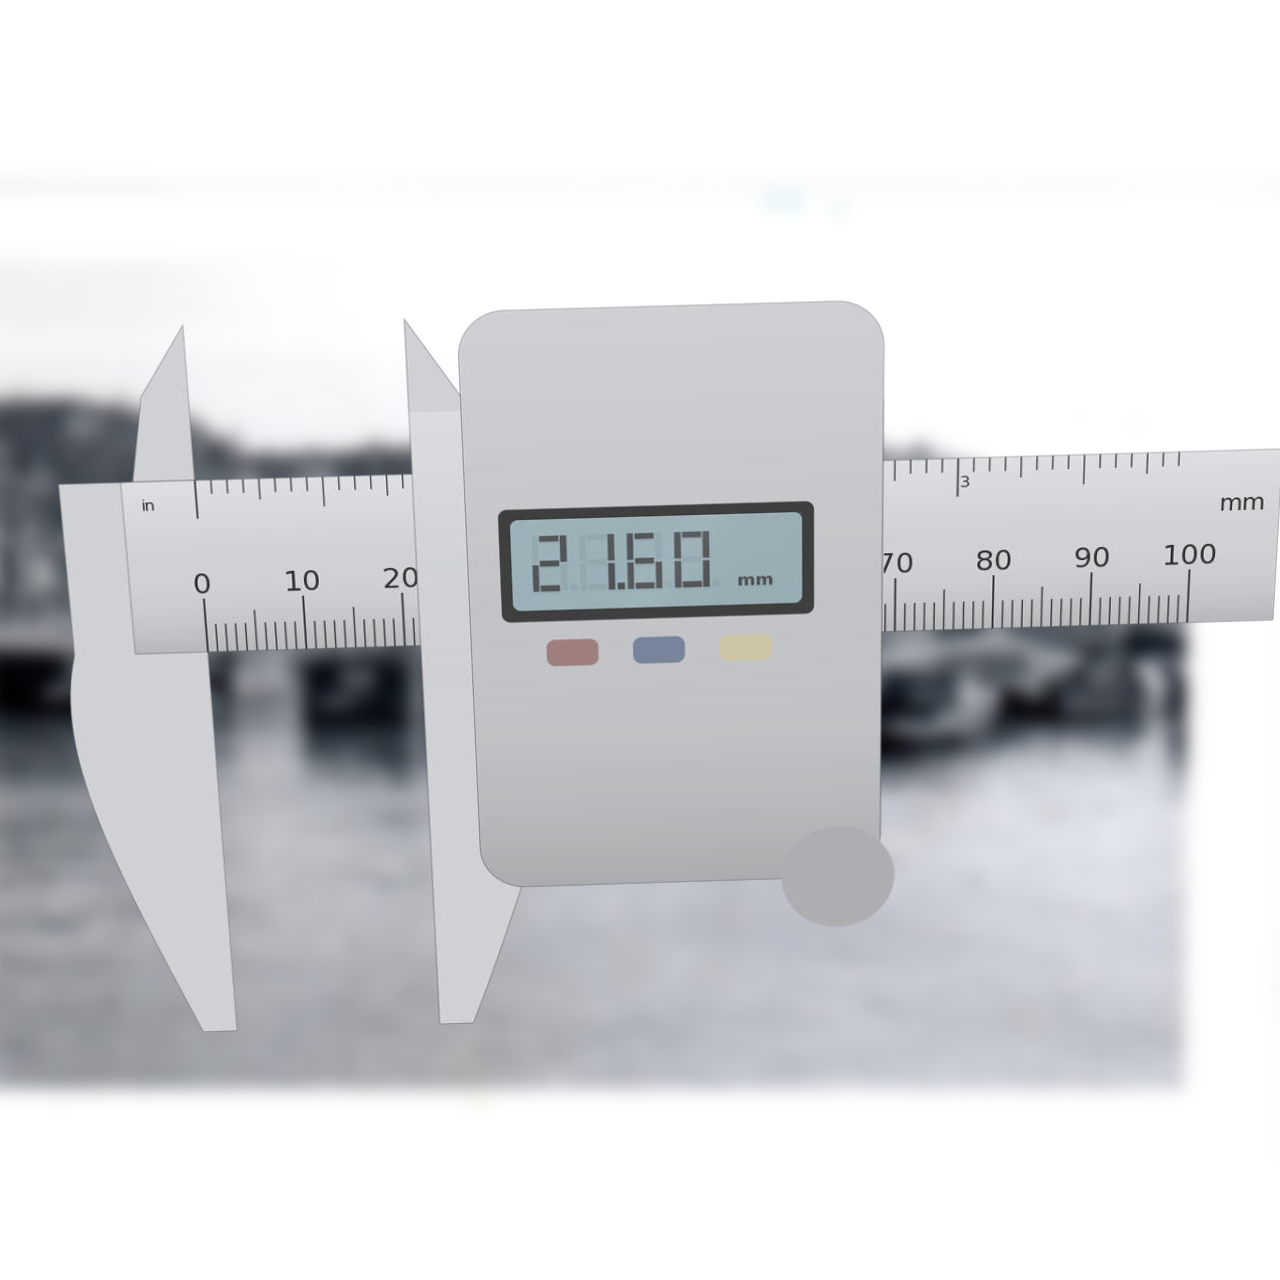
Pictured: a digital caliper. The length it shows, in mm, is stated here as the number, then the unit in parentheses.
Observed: 21.60 (mm)
